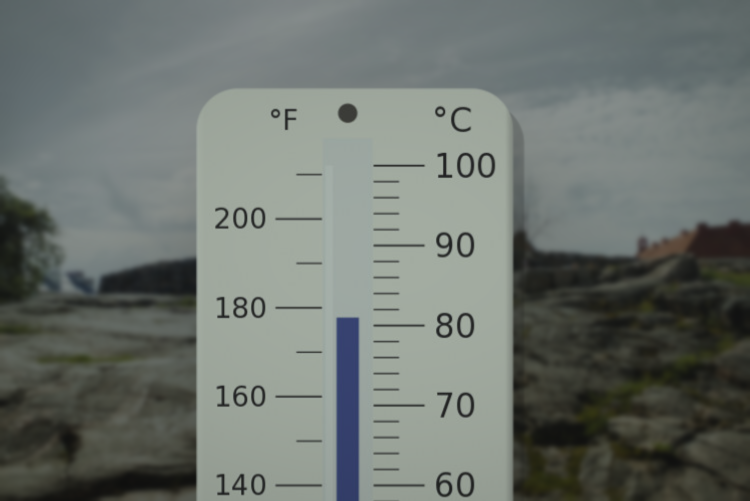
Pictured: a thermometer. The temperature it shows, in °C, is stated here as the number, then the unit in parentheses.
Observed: 81 (°C)
